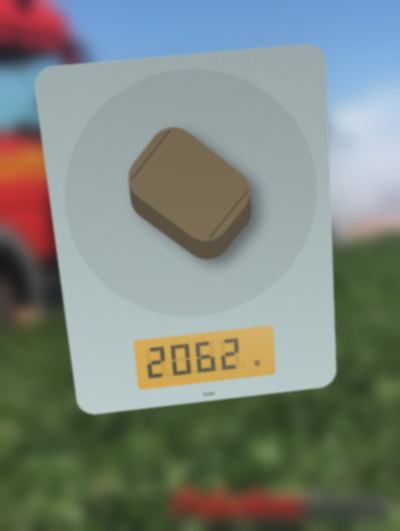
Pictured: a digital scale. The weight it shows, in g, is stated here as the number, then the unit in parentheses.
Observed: 2062 (g)
